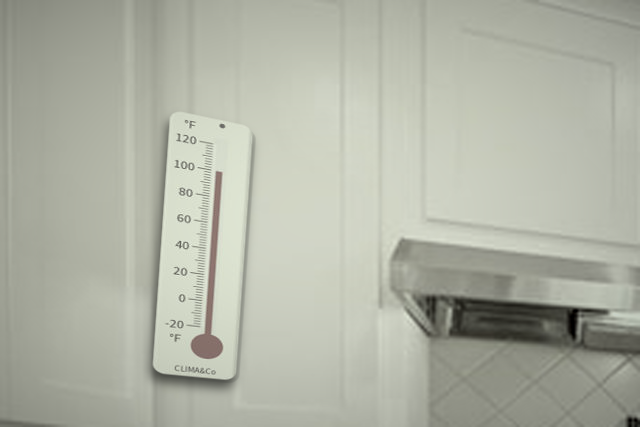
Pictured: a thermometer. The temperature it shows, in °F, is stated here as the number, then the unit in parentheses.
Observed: 100 (°F)
